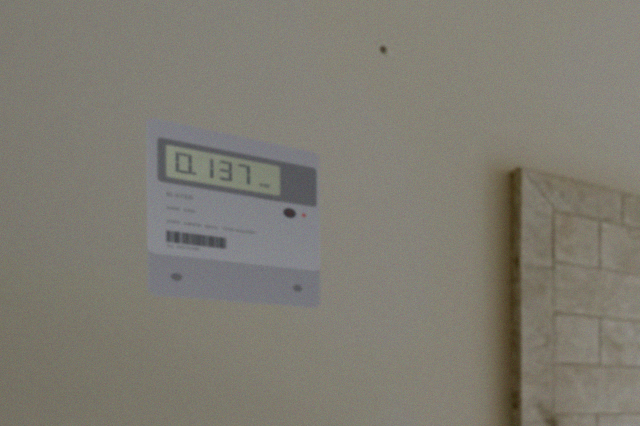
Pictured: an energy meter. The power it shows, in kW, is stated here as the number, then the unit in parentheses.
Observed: 0.137 (kW)
